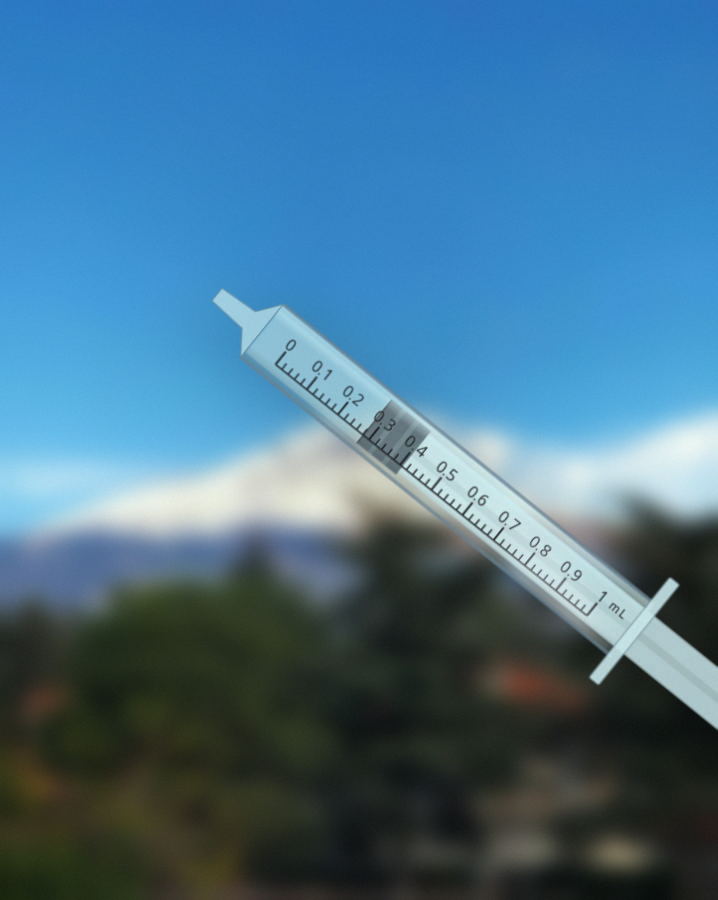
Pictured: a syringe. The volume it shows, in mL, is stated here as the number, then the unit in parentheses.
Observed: 0.28 (mL)
